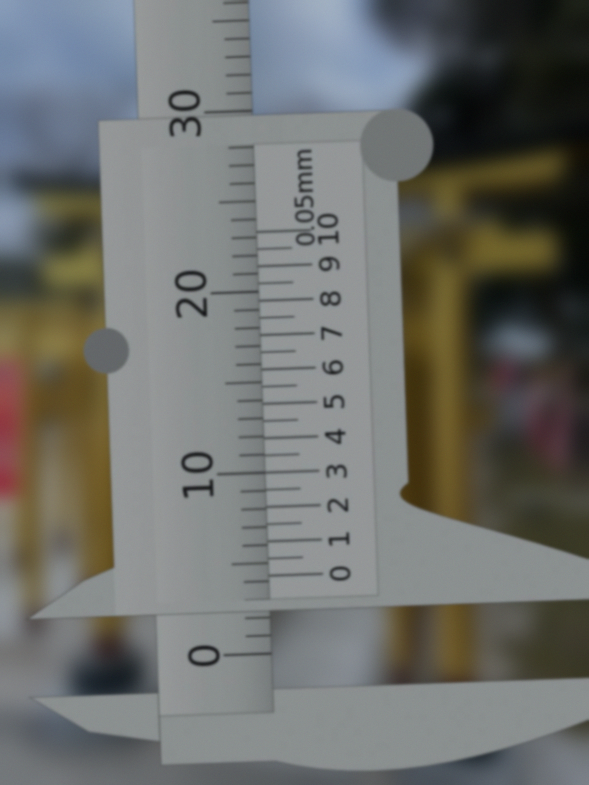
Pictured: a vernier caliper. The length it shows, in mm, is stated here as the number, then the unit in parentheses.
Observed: 4.3 (mm)
